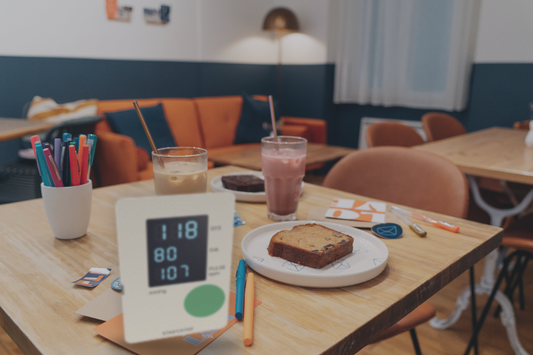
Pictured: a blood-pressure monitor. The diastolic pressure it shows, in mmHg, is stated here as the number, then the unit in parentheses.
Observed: 80 (mmHg)
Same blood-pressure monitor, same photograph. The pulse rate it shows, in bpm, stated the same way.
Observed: 107 (bpm)
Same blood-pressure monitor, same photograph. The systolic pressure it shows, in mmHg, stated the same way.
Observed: 118 (mmHg)
